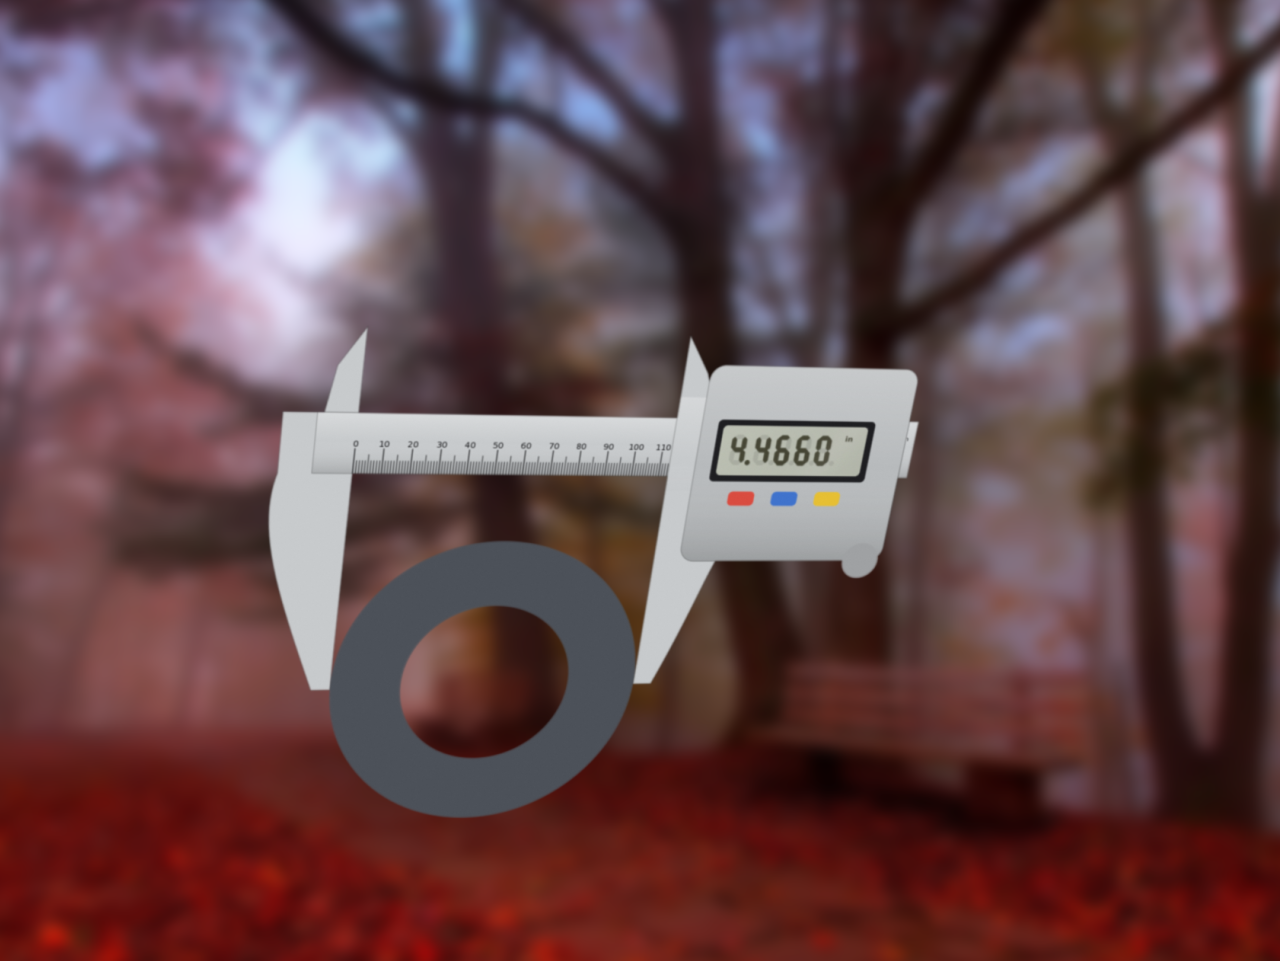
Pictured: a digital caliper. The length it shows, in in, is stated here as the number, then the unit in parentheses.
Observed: 4.4660 (in)
